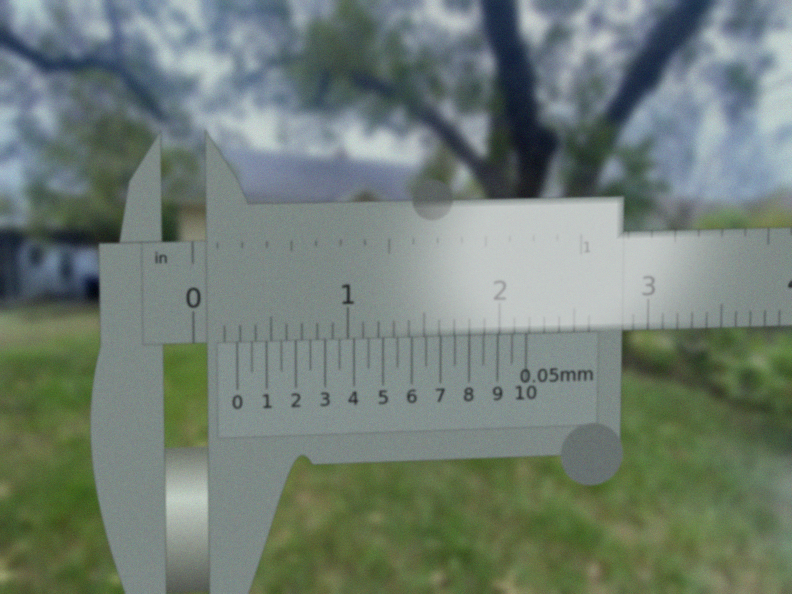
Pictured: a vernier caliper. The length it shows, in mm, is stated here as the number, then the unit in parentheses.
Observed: 2.8 (mm)
